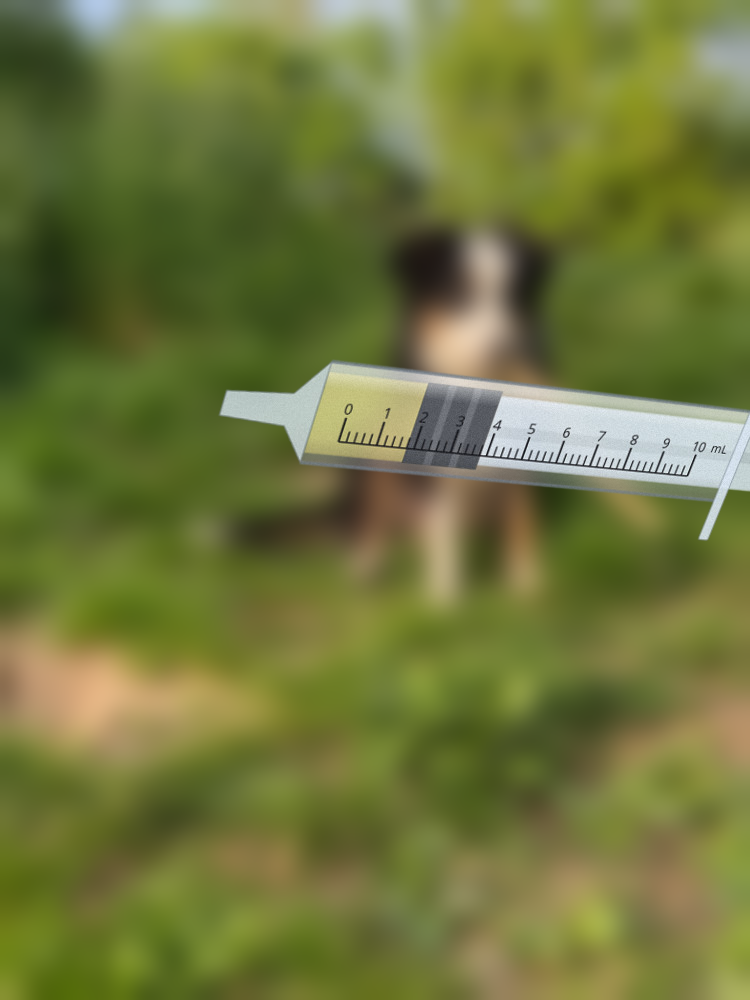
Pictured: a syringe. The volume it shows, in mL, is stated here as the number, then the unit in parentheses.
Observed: 1.8 (mL)
